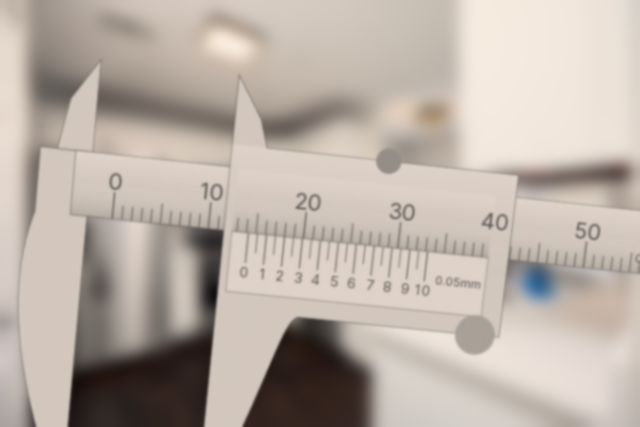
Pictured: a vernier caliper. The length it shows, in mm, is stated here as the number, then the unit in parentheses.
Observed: 14.2 (mm)
